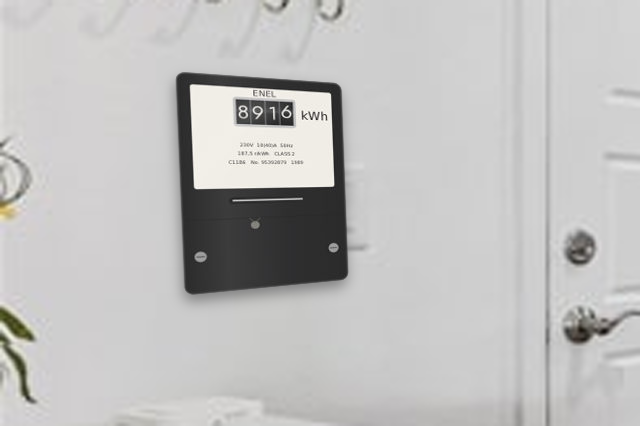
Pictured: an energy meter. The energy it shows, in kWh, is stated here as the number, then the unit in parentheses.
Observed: 8916 (kWh)
